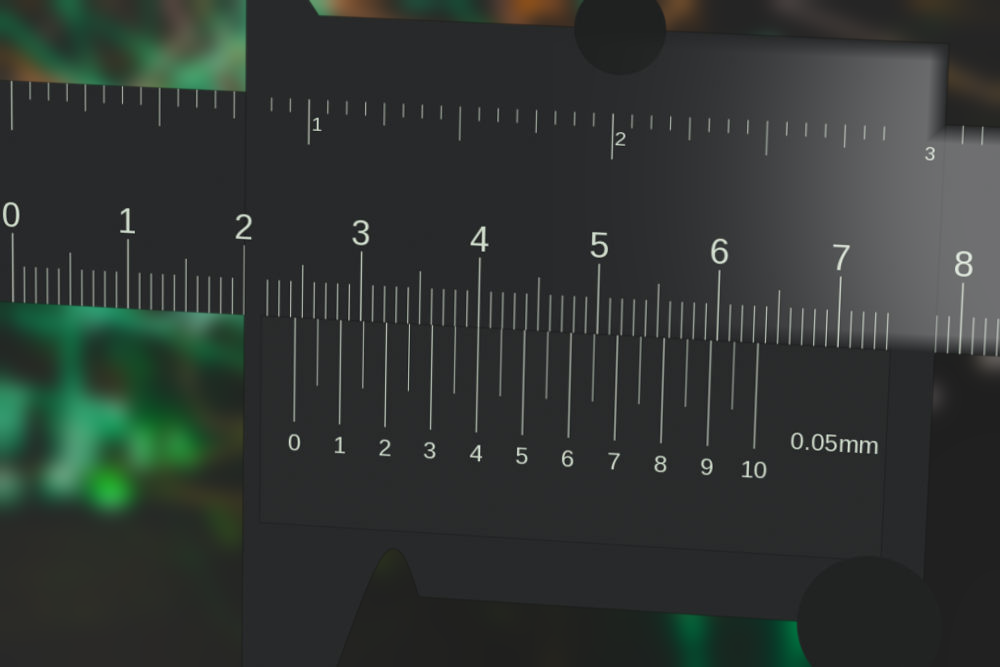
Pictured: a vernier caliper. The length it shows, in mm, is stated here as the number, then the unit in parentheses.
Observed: 24.4 (mm)
